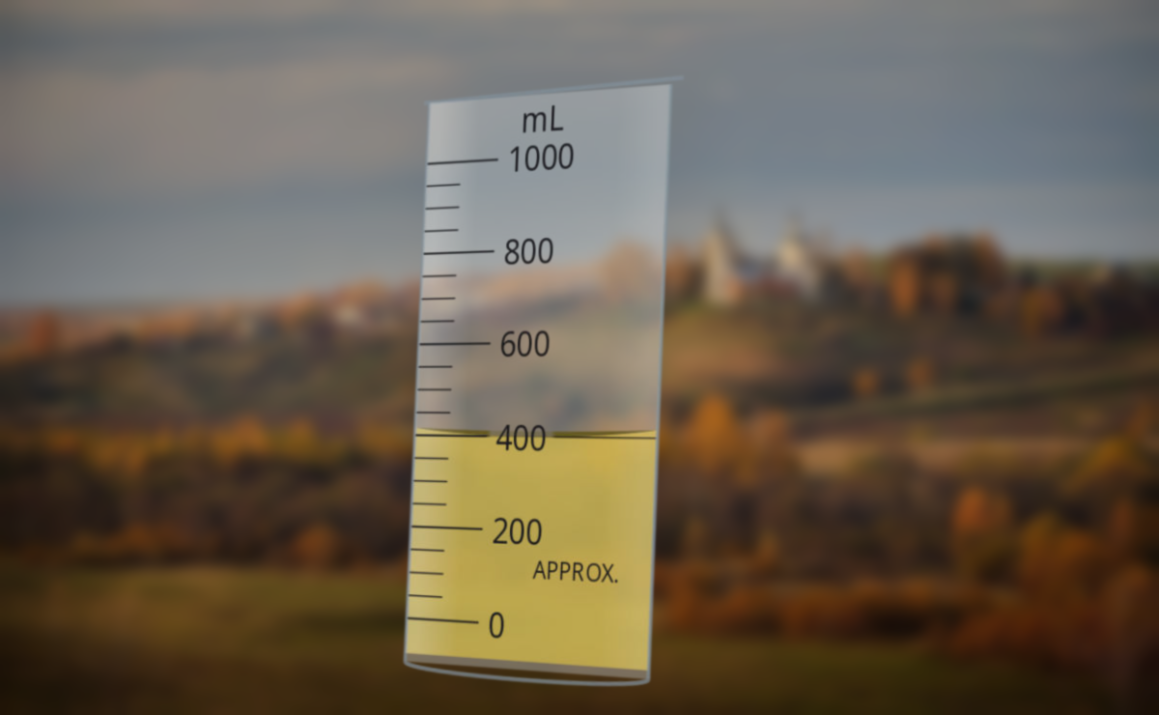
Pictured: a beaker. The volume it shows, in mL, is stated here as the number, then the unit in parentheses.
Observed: 400 (mL)
